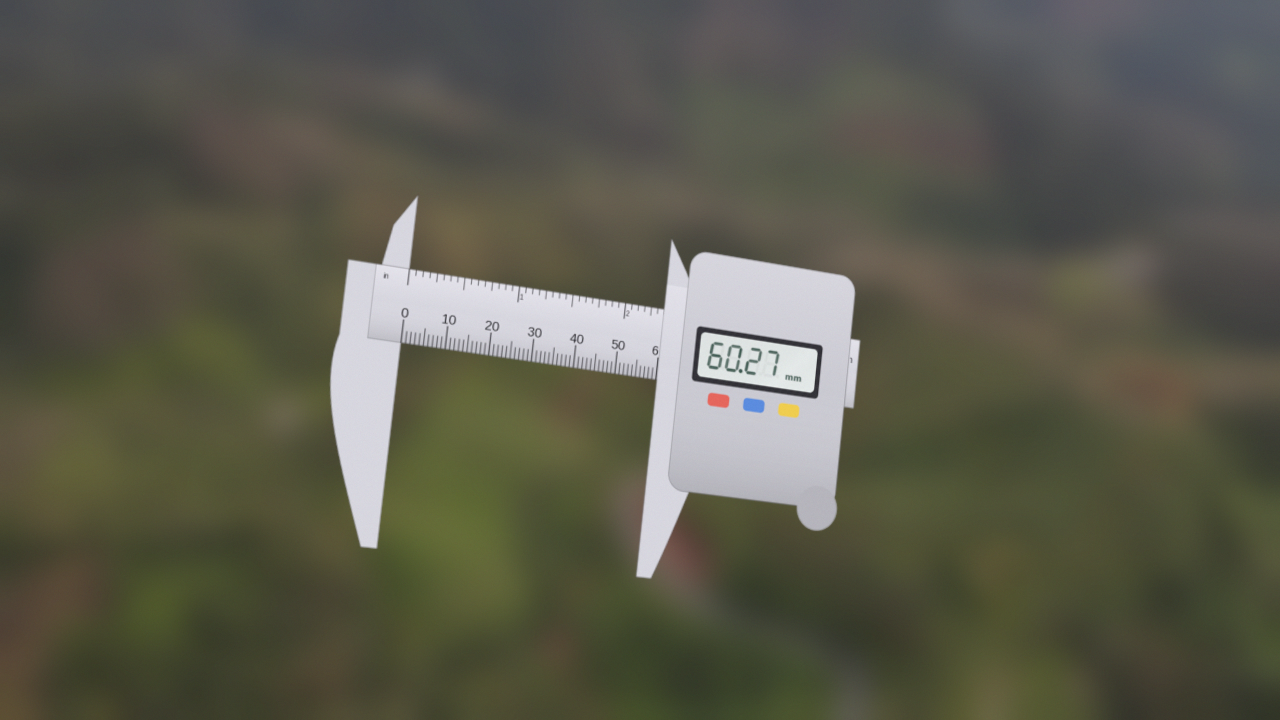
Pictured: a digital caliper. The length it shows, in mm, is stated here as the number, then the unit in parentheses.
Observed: 60.27 (mm)
